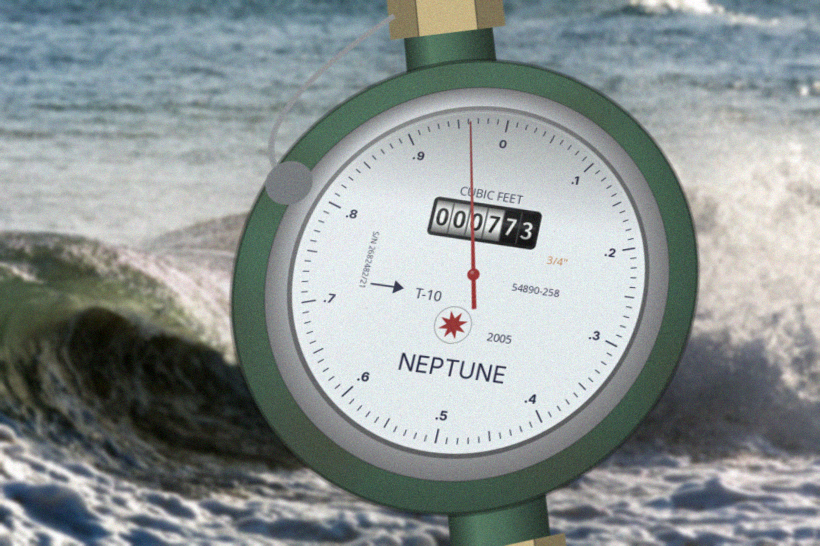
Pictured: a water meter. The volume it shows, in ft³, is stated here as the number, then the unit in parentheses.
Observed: 772.96 (ft³)
